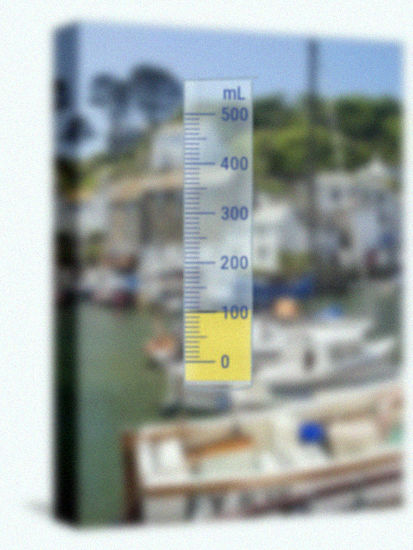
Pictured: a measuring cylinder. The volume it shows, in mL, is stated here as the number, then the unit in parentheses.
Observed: 100 (mL)
